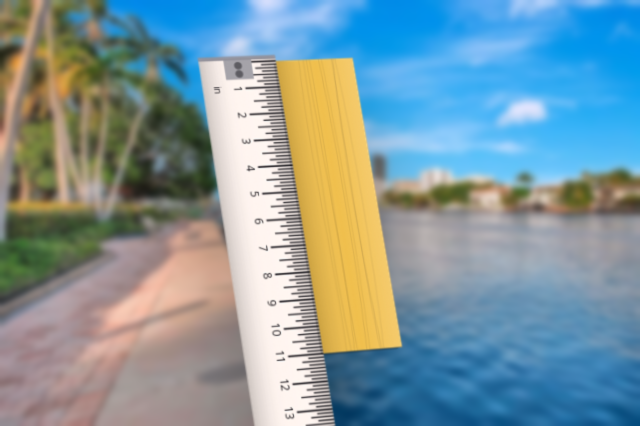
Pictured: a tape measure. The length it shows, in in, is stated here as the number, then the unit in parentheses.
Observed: 11 (in)
